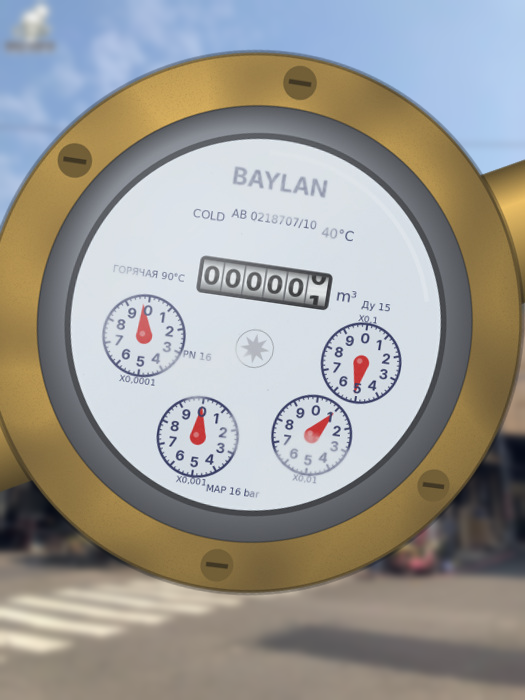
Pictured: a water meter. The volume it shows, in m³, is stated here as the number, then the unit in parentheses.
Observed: 0.5099 (m³)
